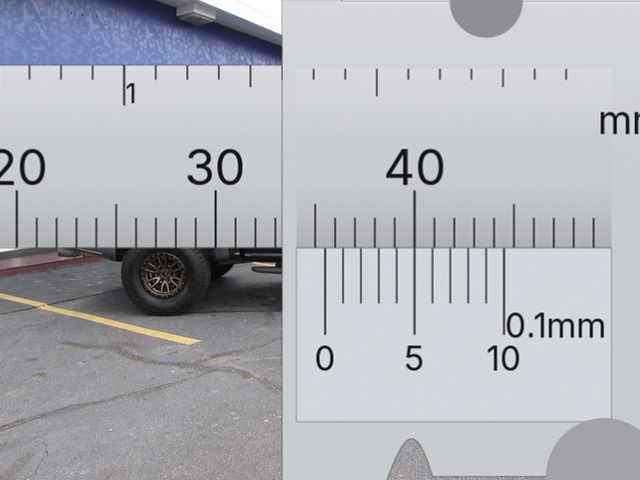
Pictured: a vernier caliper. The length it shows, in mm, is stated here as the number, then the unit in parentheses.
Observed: 35.5 (mm)
